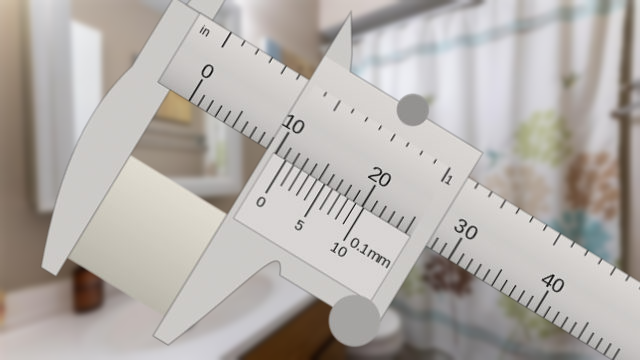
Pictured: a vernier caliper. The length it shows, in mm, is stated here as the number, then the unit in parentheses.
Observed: 11.2 (mm)
